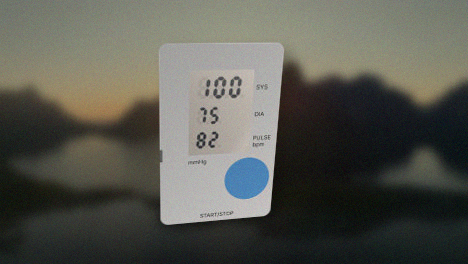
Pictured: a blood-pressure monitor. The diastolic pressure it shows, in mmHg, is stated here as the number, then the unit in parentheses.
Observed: 75 (mmHg)
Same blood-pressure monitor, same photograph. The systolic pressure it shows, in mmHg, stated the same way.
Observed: 100 (mmHg)
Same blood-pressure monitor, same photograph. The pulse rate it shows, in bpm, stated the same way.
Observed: 82 (bpm)
